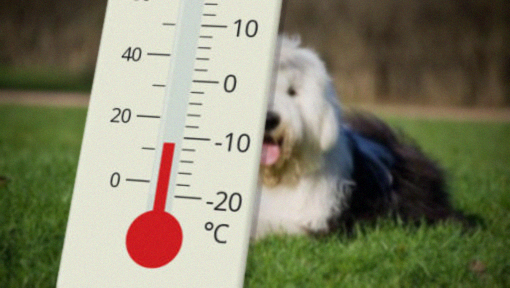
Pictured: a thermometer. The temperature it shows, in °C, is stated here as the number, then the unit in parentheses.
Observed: -11 (°C)
